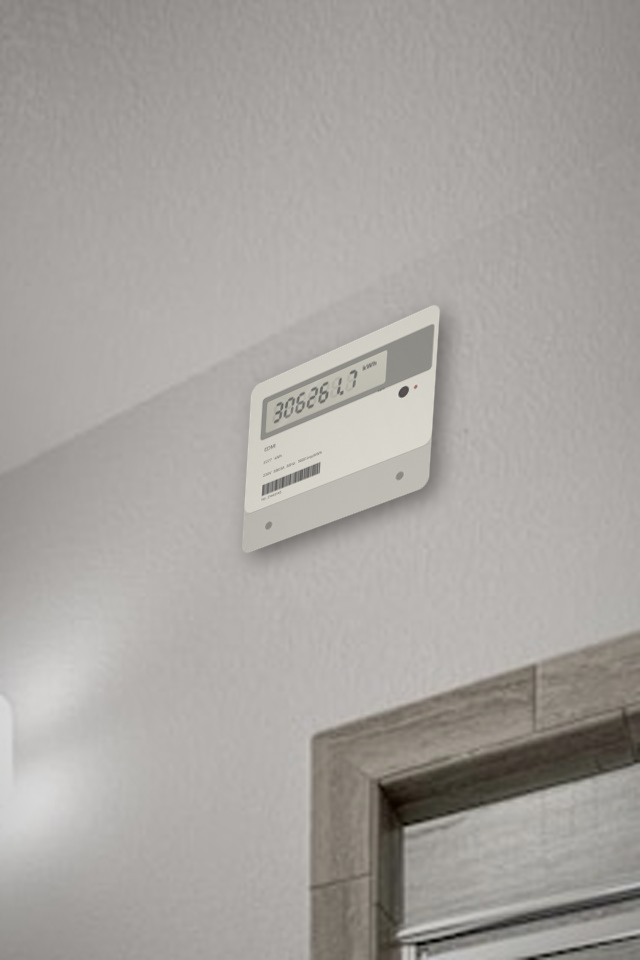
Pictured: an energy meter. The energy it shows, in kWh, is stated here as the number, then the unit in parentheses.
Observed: 306261.7 (kWh)
